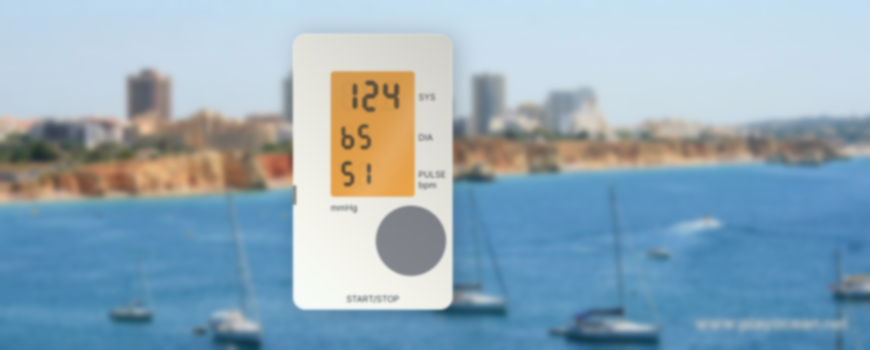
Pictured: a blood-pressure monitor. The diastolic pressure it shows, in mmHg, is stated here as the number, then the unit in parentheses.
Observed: 65 (mmHg)
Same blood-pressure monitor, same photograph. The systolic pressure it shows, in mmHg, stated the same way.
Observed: 124 (mmHg)
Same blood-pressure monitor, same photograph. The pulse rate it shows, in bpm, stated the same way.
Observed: 51 (bpm)
